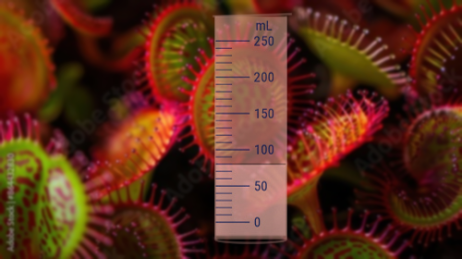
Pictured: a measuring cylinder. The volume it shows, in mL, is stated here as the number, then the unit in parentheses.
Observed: 80 (mL)
